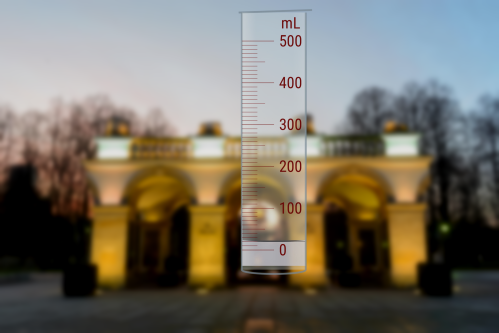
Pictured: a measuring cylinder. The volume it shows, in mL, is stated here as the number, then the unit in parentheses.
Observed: 20 (mL)
